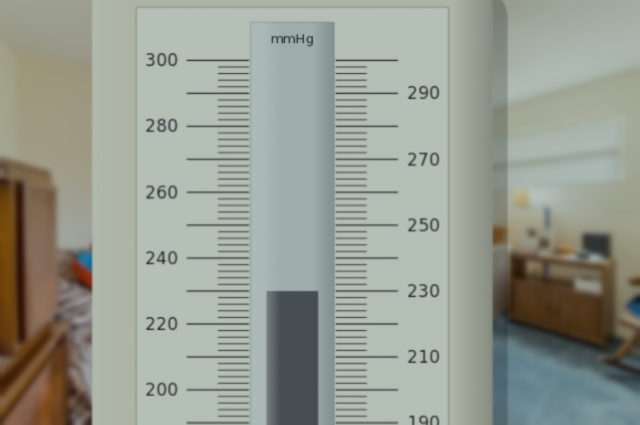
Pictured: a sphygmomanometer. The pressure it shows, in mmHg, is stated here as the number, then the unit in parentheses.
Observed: 230 (mmHg)
